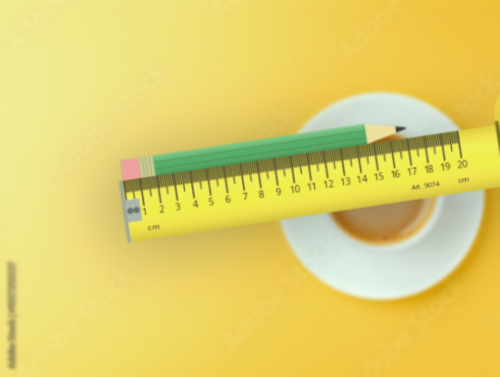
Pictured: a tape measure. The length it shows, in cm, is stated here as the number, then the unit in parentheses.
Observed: 17 (cm)
